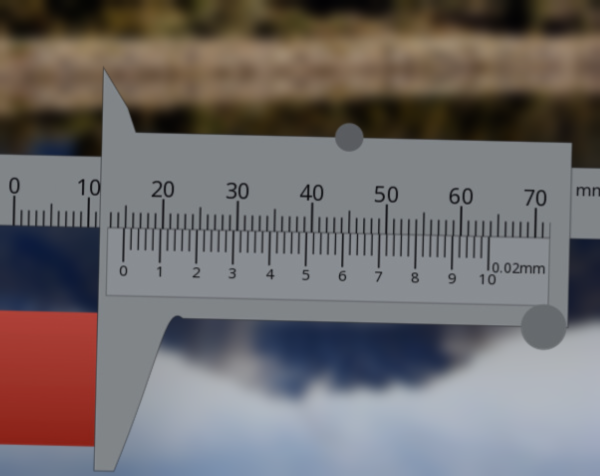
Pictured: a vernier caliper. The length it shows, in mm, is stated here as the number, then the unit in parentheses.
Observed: 14.8 (mm)
